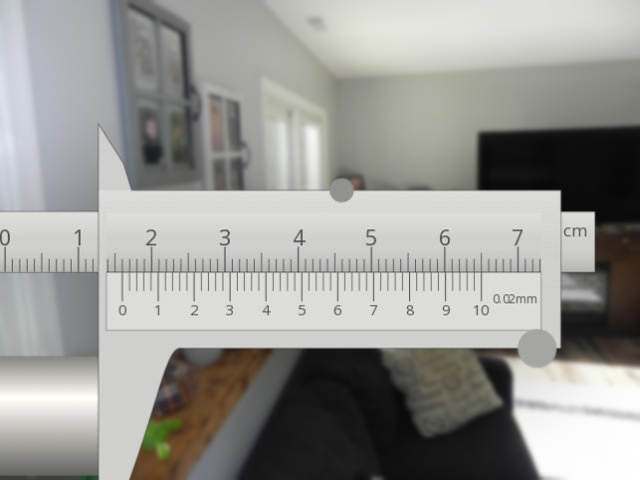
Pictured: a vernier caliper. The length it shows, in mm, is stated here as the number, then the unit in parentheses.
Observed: 16.0 (mm)
